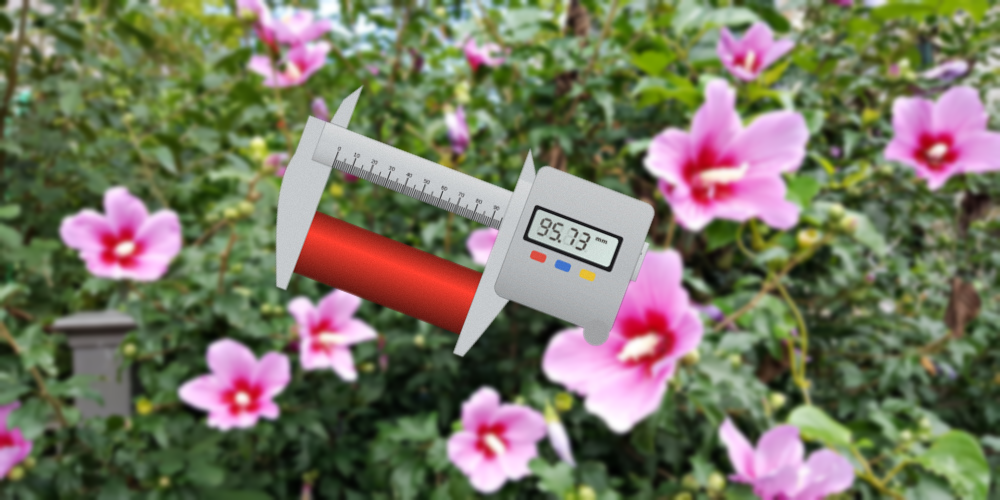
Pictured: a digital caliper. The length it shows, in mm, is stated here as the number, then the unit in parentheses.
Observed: 95.73 (mm)
